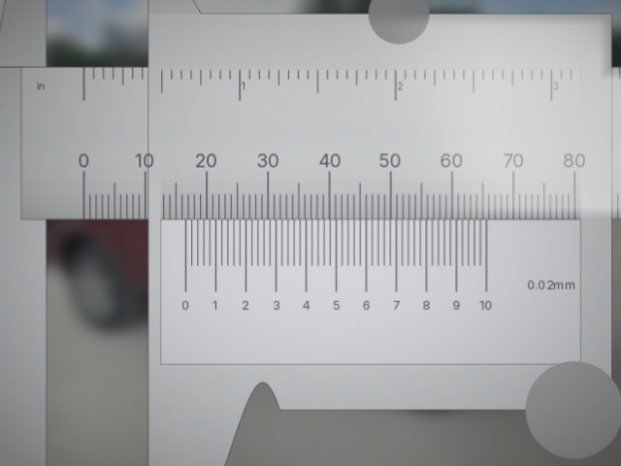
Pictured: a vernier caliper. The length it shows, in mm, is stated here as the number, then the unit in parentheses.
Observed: 16.6 (mm)
